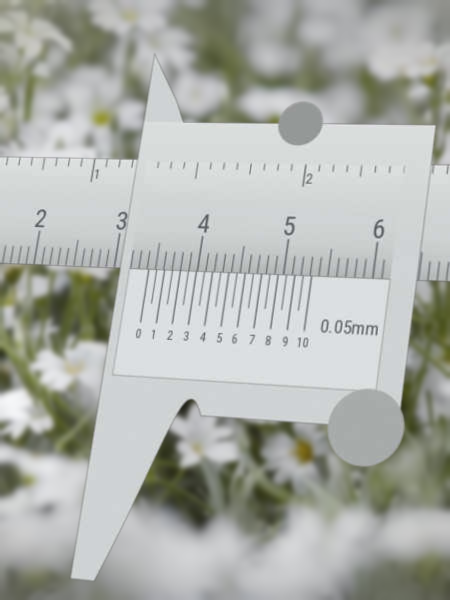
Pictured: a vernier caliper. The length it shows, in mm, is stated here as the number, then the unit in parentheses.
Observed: 34.2 (mm)
